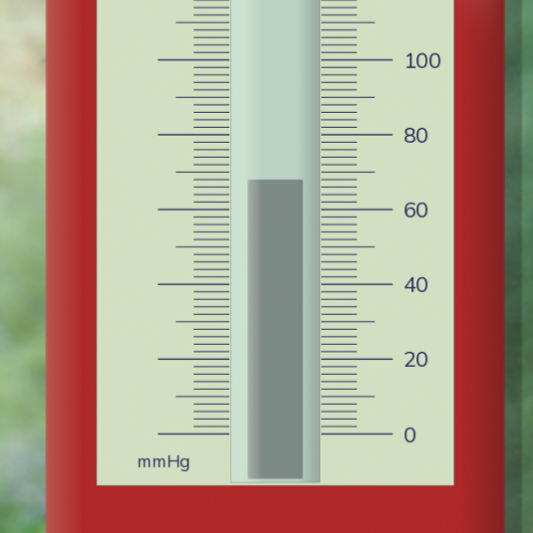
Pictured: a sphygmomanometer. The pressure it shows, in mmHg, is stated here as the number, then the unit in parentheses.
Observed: 68 (mmHg)
